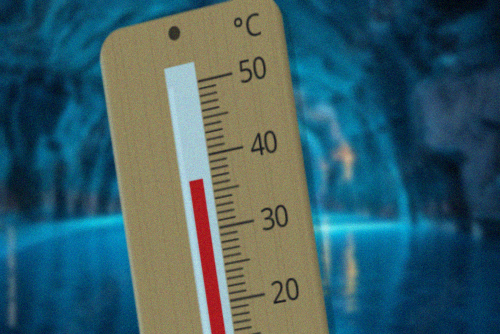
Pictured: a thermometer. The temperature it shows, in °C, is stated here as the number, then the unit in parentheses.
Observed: 37 (°C)
